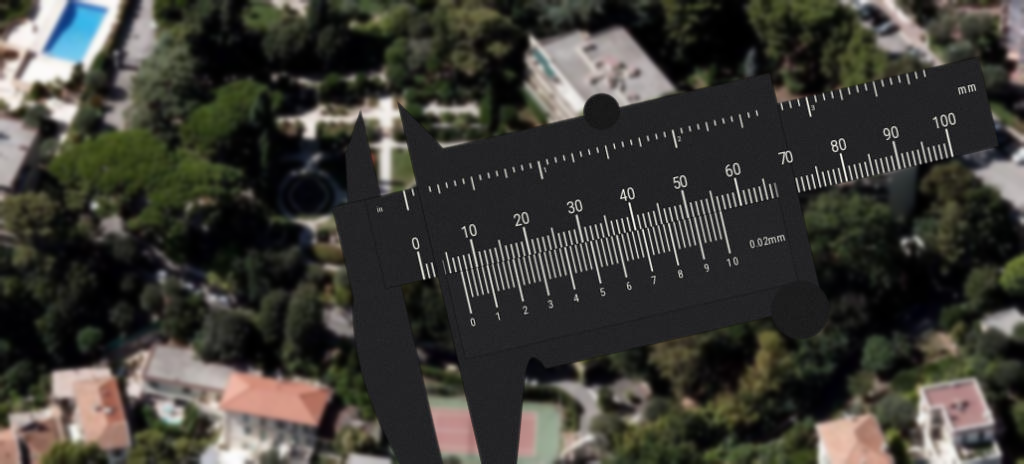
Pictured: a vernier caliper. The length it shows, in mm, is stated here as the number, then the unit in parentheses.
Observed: 7.0 (mm)
